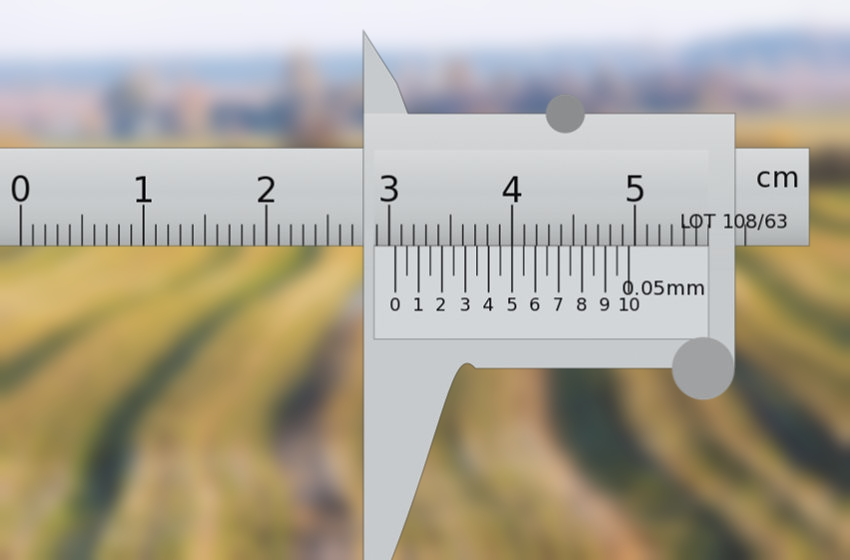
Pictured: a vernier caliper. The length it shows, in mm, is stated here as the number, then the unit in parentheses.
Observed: 30.5 (mm)
